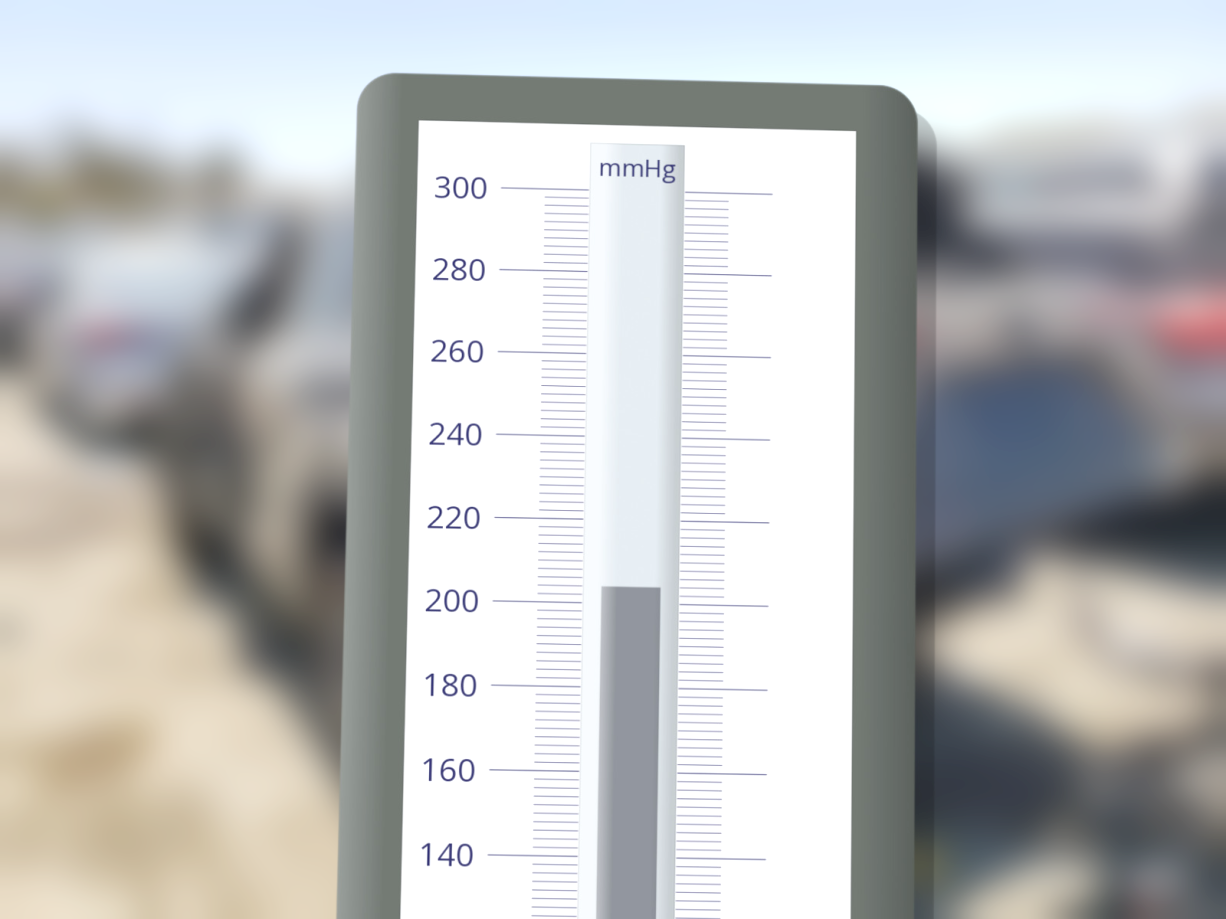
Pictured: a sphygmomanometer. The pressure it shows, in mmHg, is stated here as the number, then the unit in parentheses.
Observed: 204 (mmHg)
